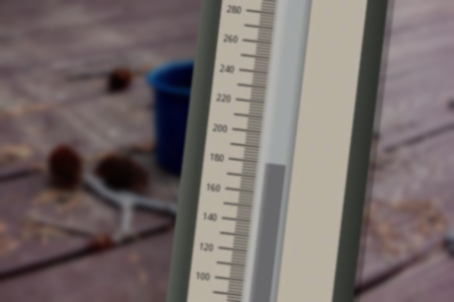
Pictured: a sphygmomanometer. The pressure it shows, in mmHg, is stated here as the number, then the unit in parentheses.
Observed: 180 (mmHg)
